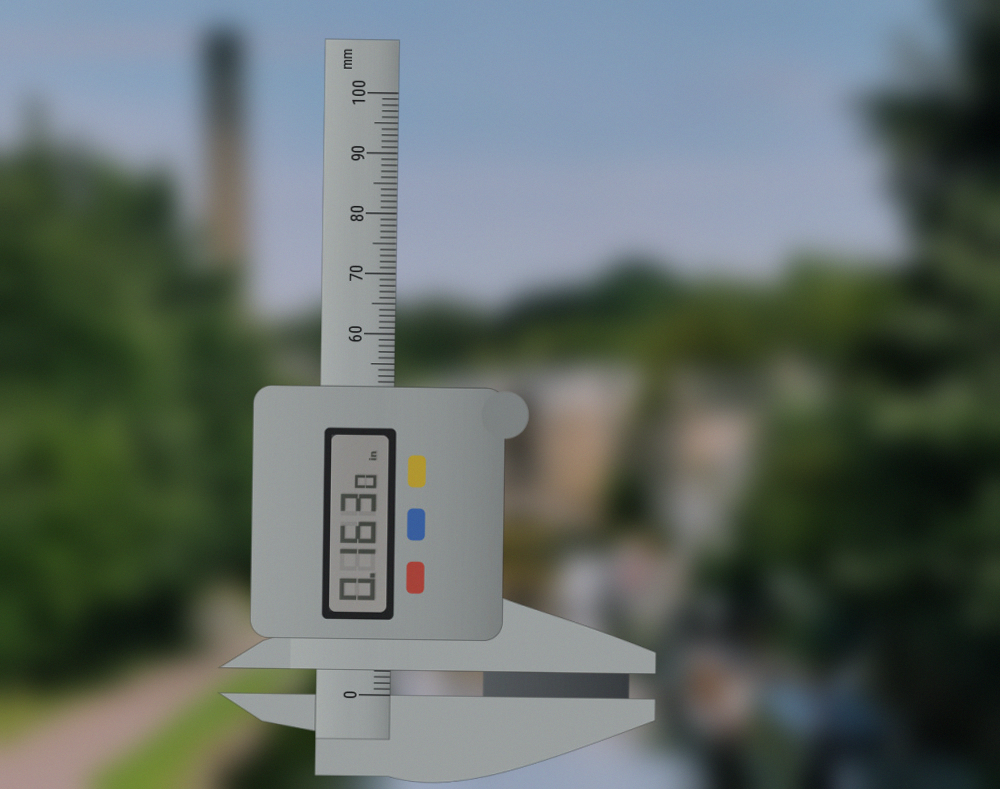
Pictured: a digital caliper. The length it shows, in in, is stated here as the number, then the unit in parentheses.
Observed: 0.1630 (in)
